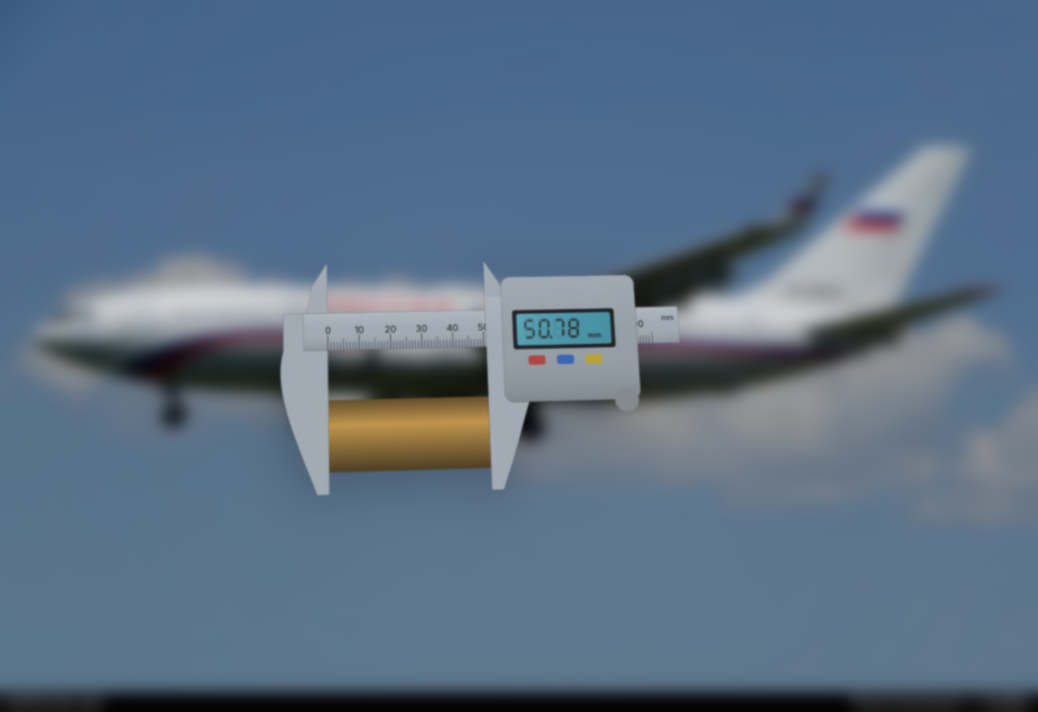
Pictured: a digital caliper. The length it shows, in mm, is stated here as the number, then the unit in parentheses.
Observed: 50.78 (mm)
